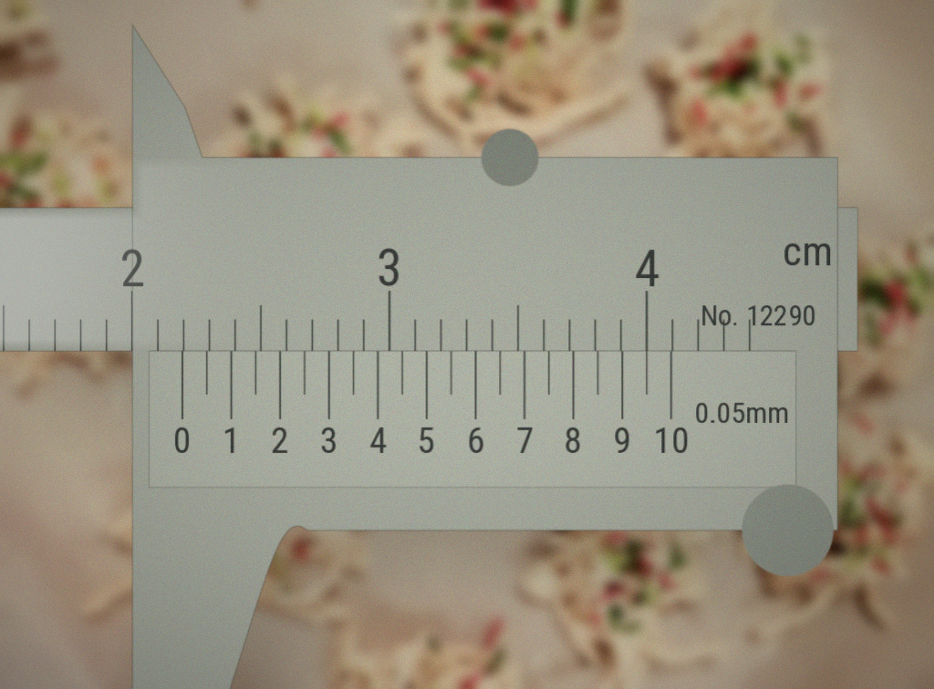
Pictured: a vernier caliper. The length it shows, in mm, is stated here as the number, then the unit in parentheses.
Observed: 21.95 (mm)
